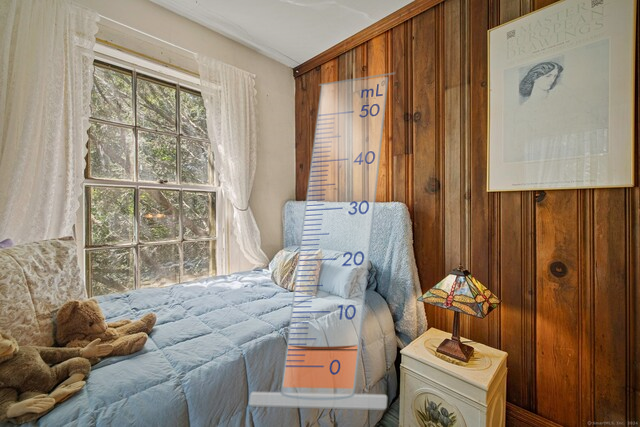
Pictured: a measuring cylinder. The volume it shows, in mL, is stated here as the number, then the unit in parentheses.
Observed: 3 (mL)
